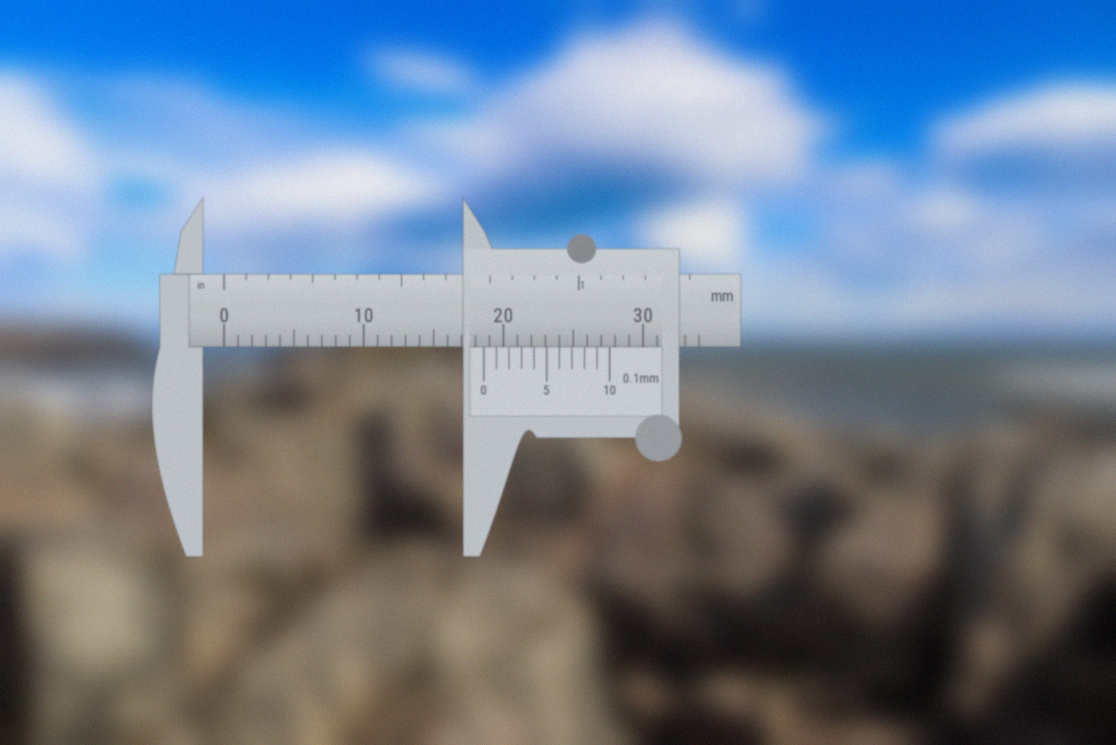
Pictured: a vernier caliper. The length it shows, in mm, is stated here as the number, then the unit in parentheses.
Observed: 18.6 (mm)
